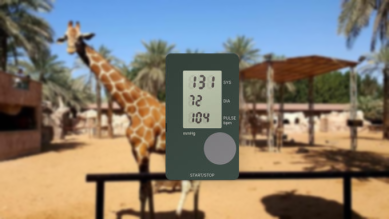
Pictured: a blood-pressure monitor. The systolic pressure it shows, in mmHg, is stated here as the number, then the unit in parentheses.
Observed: 131 (mmHg)
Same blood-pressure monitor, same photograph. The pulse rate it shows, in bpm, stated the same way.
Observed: 104 (bpm)
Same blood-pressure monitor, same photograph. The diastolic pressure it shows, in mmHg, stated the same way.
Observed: 72 (mmHg)
